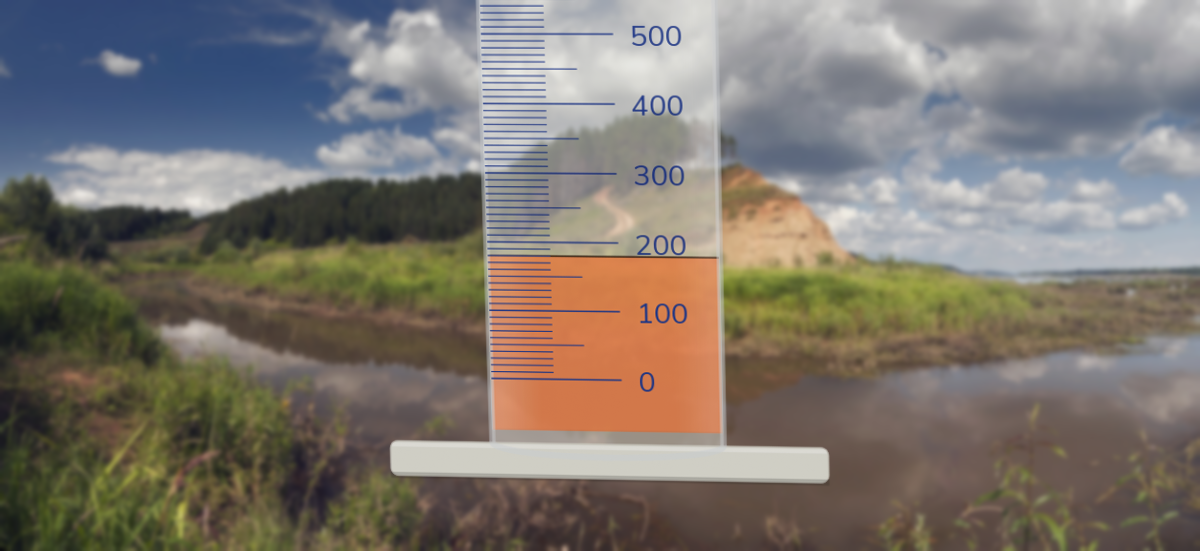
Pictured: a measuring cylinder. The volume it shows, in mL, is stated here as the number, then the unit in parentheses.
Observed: 180 (mL)
